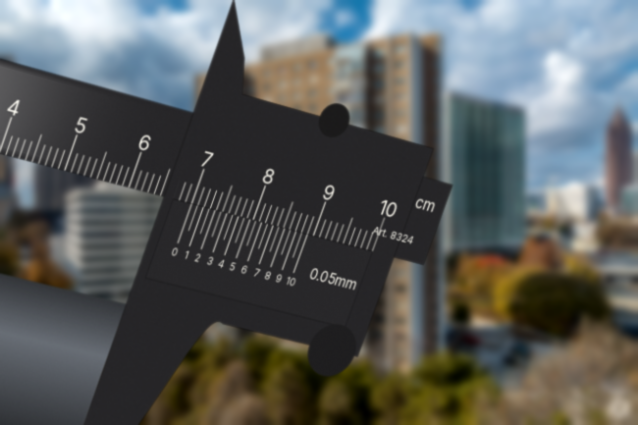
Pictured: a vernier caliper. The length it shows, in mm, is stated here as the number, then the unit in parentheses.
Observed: 70.0 (mm)
